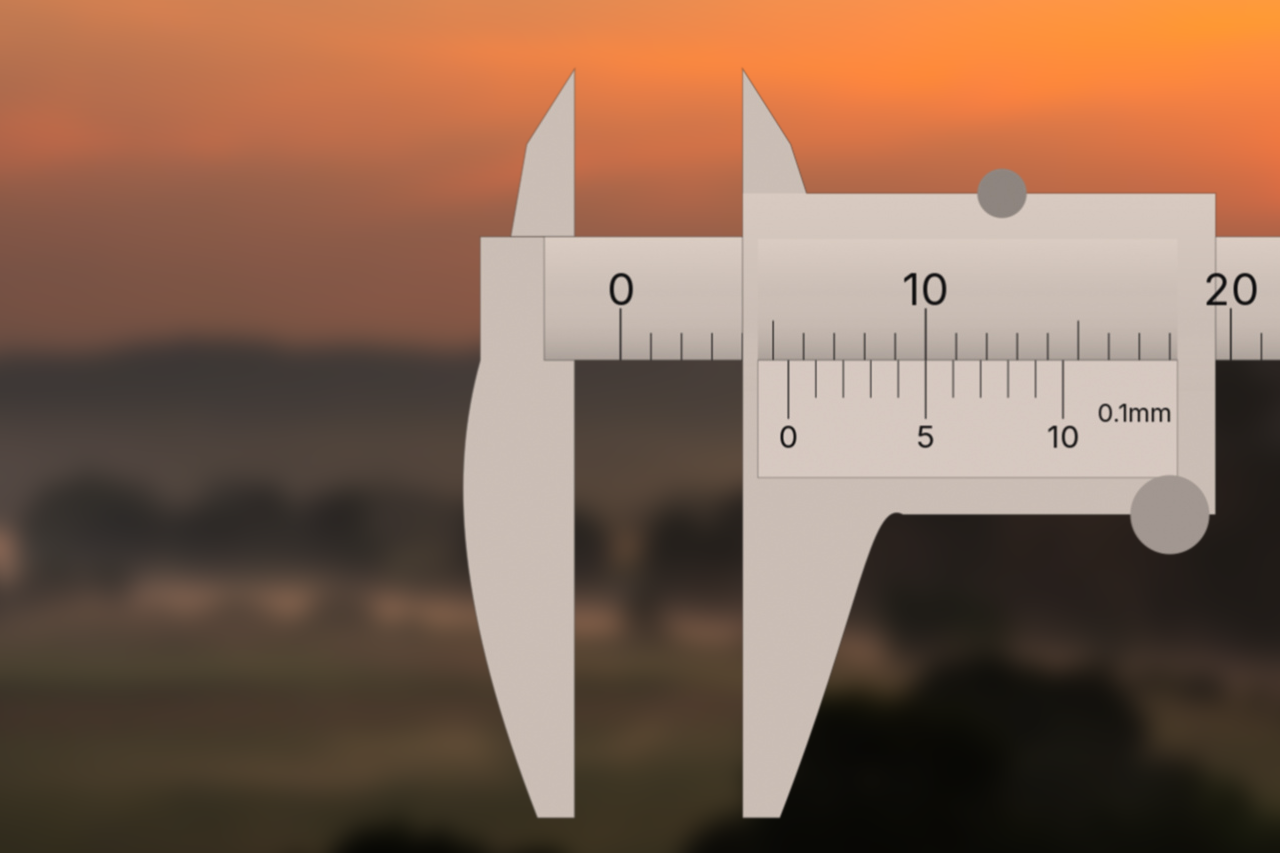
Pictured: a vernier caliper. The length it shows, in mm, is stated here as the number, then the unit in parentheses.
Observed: 5.5 (mm)
